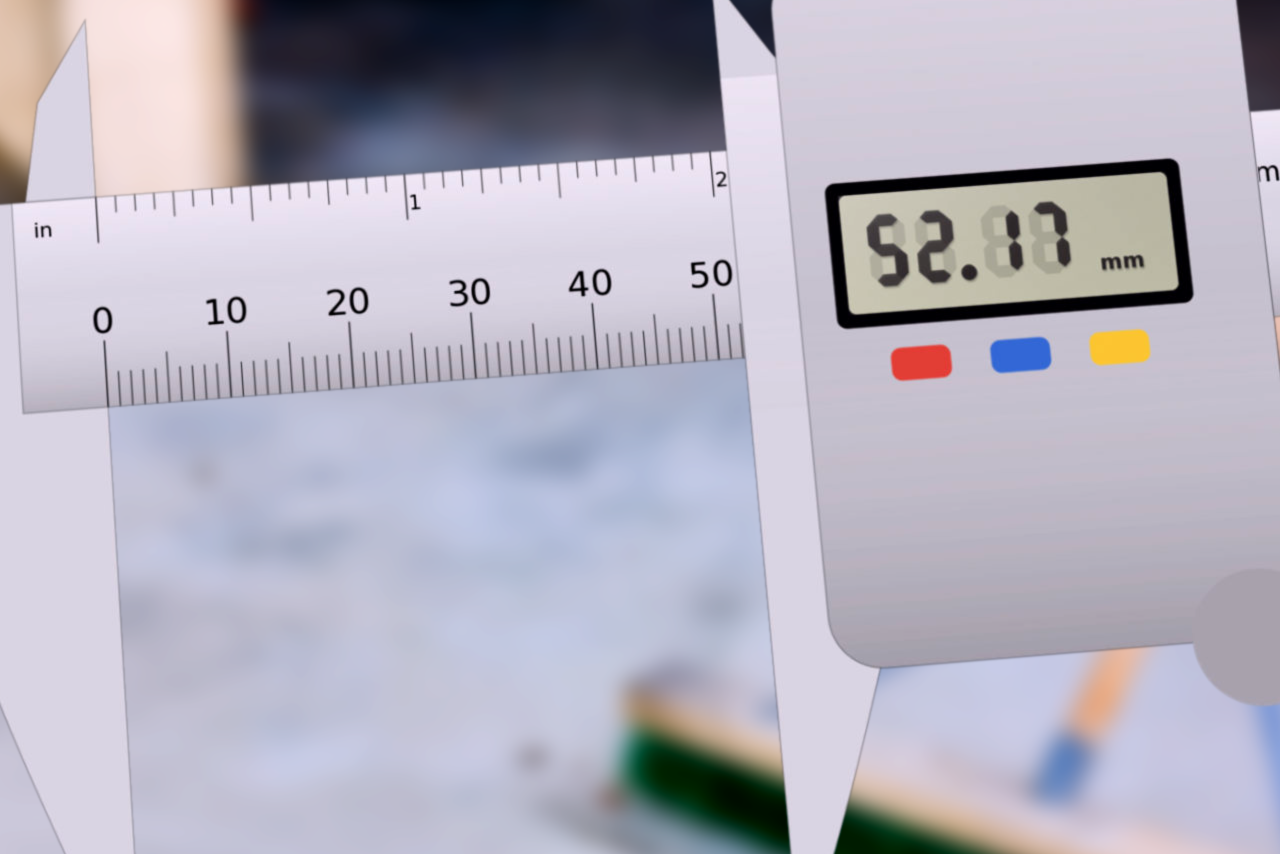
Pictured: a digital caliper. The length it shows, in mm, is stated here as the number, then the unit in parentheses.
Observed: 52.17 (mm)
